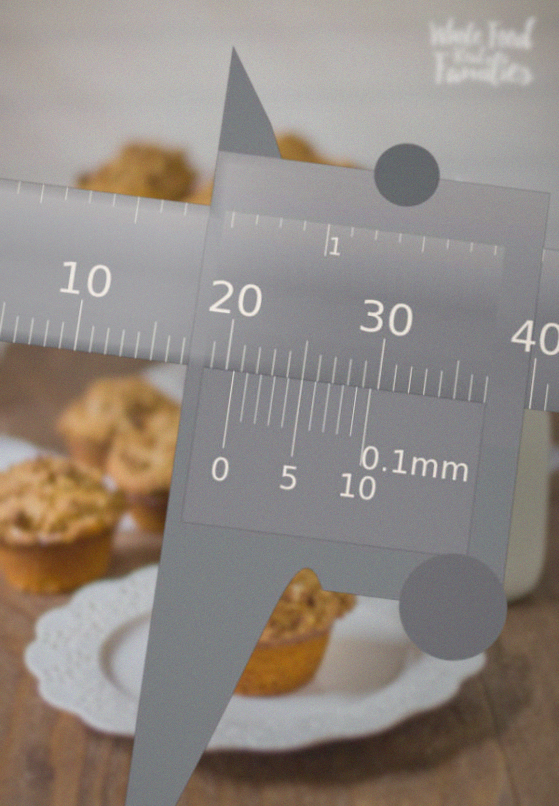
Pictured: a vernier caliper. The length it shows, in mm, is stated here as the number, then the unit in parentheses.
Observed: 20.5 (mm)
